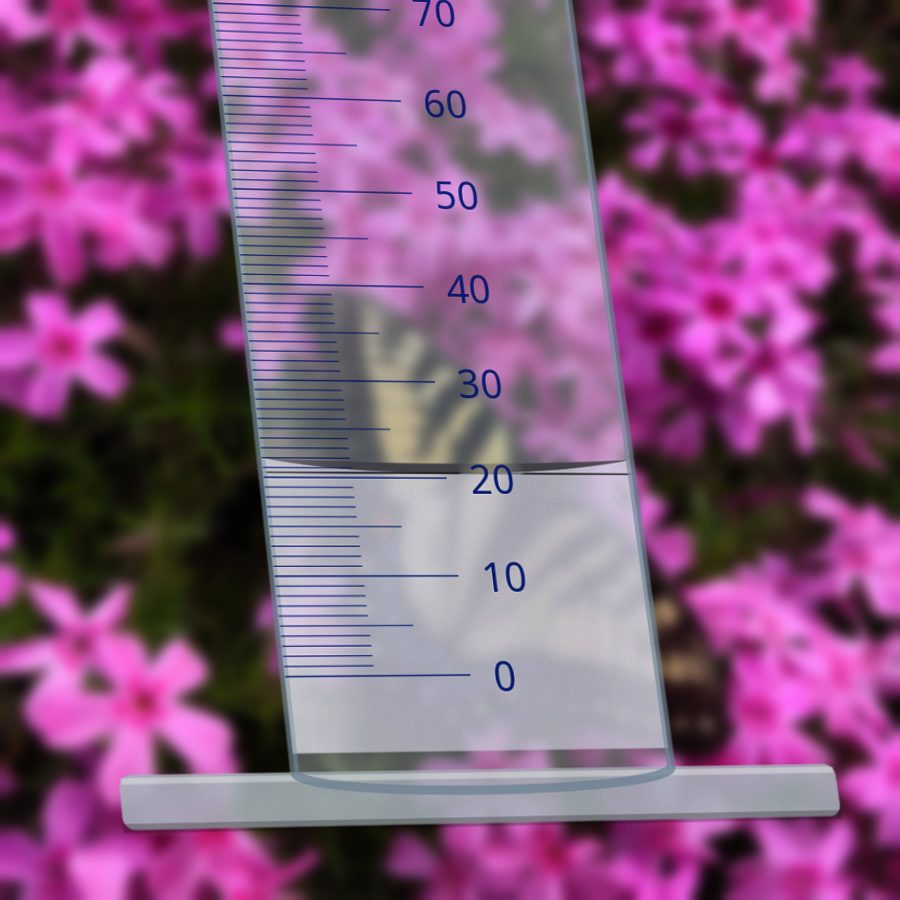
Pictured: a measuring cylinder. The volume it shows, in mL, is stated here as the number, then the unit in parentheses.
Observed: 20.5 (mL)
